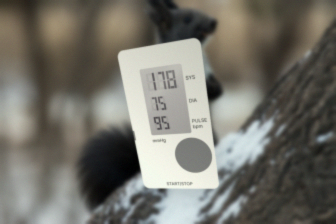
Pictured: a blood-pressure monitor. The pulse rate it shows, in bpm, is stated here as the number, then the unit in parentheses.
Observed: 95 (bpm)
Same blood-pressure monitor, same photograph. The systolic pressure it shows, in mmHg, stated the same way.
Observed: 178 (mmHg)
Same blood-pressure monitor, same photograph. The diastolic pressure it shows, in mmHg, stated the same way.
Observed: 75 (mmHg)
